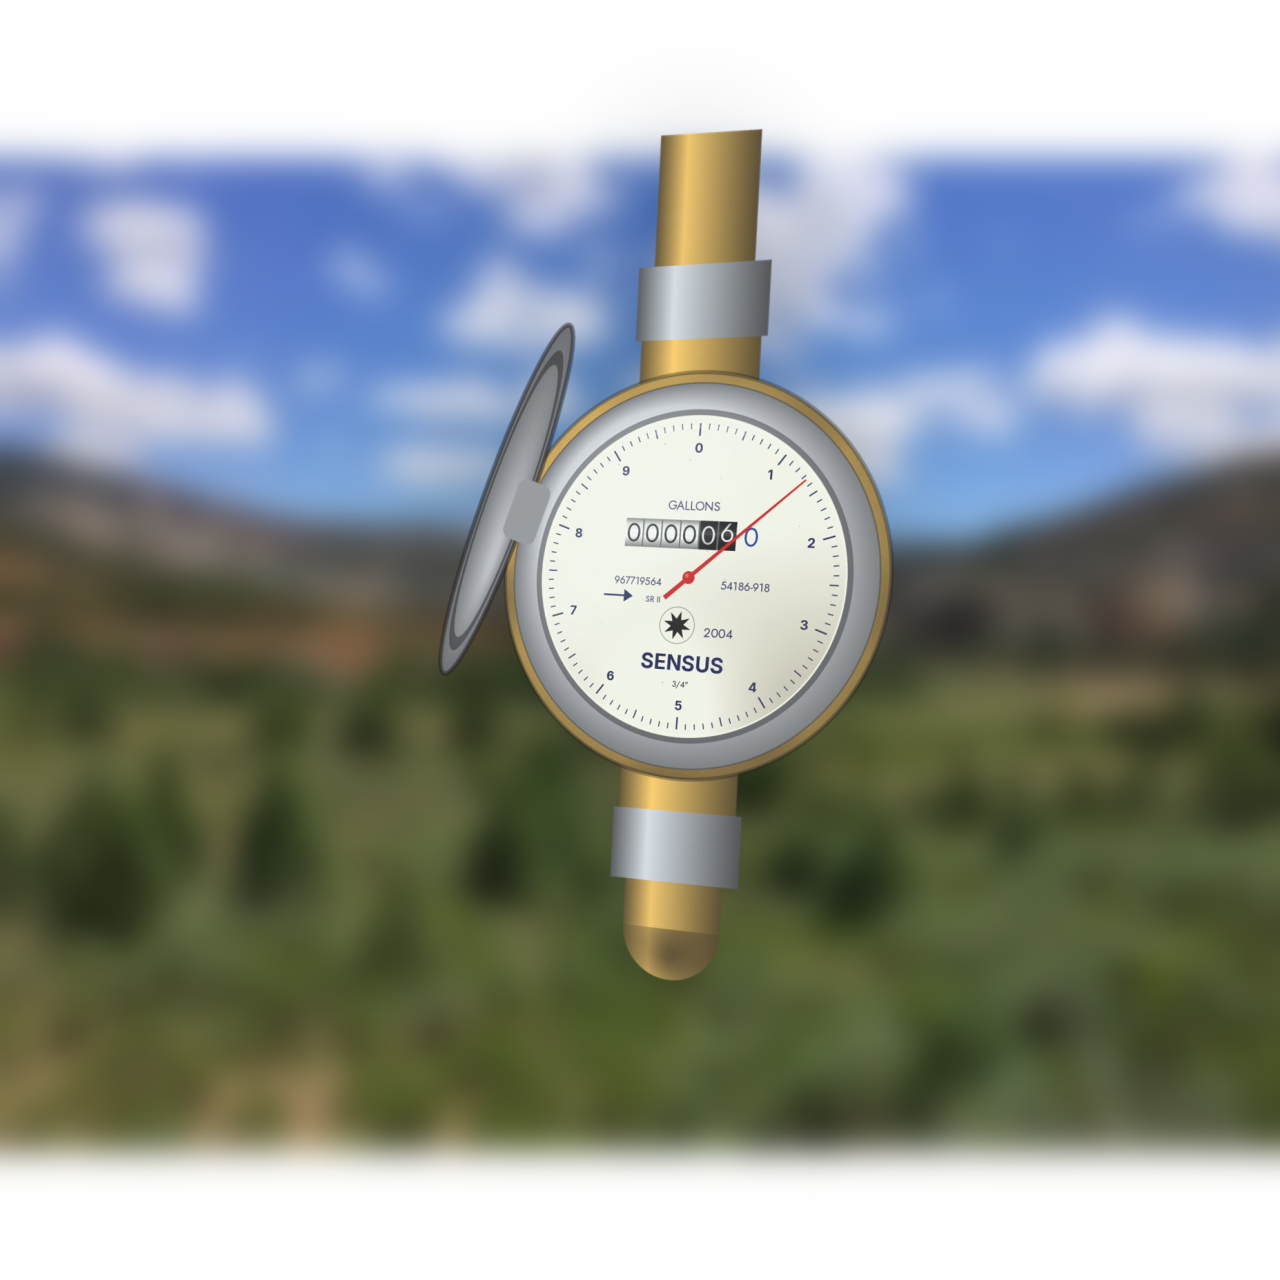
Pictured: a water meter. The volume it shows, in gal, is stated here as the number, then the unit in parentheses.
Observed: 61.3 (gal)
